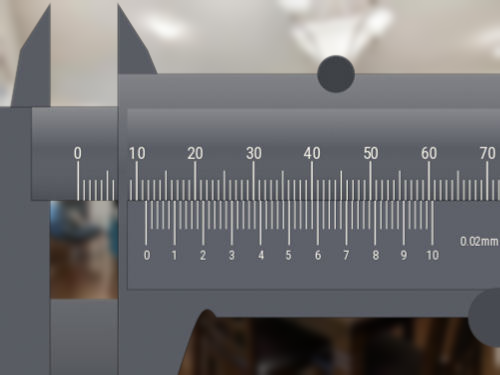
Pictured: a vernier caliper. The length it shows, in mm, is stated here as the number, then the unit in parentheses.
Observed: 11.6 (mm)
